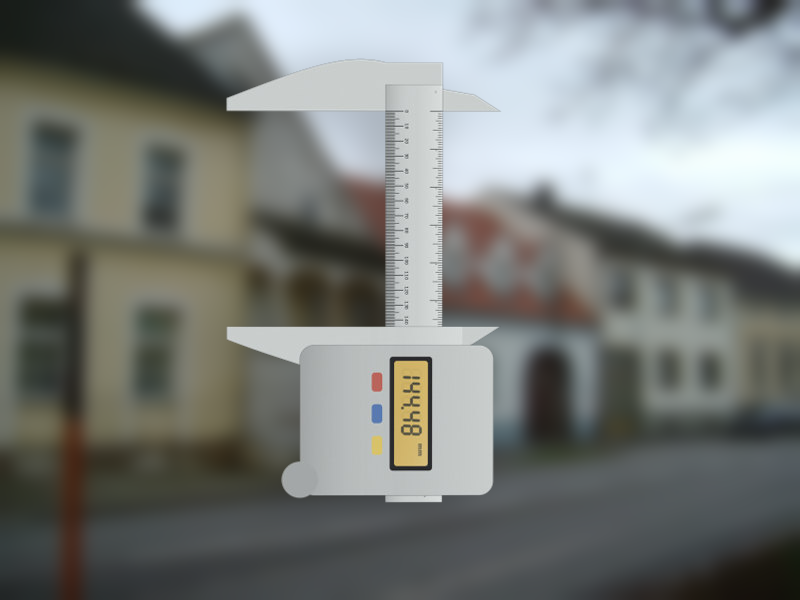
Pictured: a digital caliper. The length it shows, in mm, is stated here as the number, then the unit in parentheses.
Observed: 144.48 (mm)
